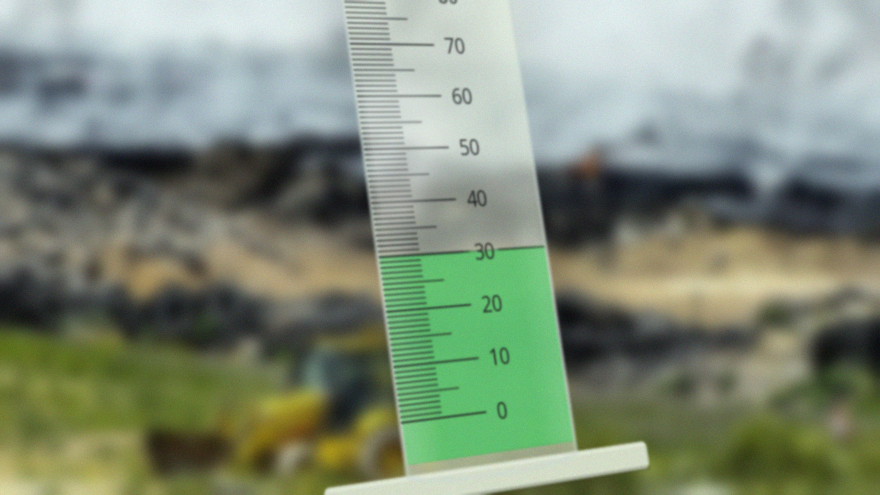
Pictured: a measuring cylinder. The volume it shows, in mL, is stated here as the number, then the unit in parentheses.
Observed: 30 (mL)
